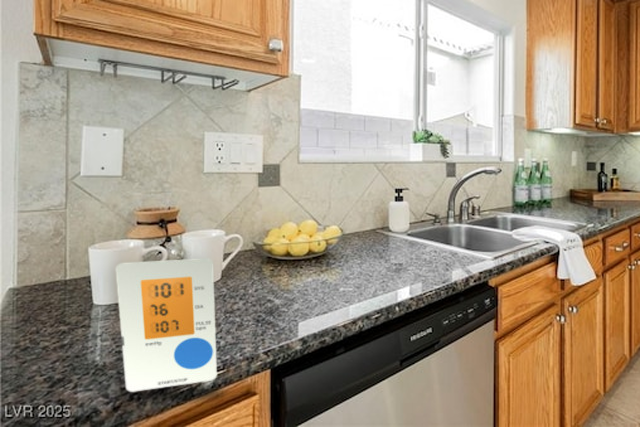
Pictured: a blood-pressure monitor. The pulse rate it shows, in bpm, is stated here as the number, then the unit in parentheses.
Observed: 107 (bpm)
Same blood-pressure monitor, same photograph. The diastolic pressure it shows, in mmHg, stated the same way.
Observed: 76 (mmHg)
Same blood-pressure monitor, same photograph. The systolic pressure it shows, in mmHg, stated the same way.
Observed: 101 (mmHg)
